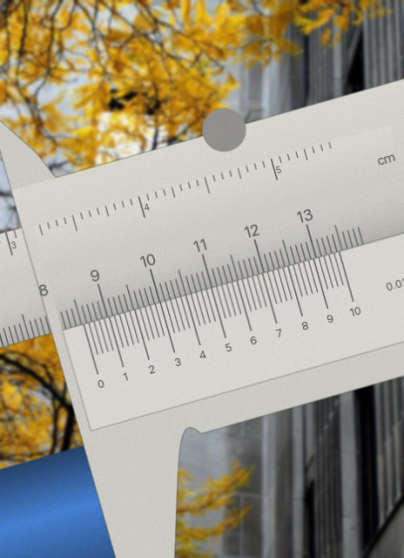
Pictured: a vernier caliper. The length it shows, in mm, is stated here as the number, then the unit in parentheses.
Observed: 85.4 (mm)
